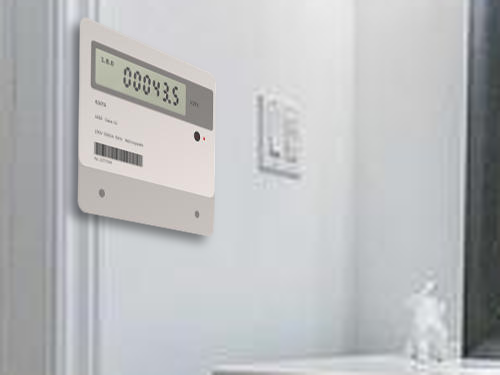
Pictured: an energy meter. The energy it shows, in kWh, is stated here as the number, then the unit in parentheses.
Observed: 43.5 (kWh)
